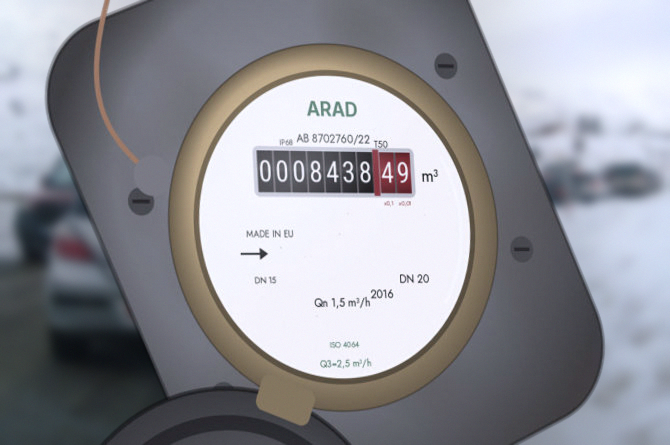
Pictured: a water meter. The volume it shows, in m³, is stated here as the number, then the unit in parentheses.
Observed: 8438.49 (m³)
